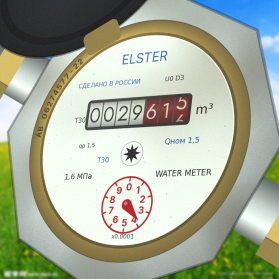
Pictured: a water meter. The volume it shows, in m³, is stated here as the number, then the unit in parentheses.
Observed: 29.6153 (m³)
